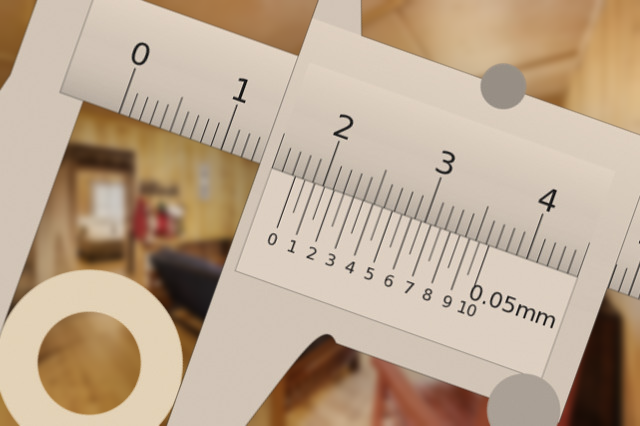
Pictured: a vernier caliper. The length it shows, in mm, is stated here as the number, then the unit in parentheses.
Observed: 17.3 (mm)
